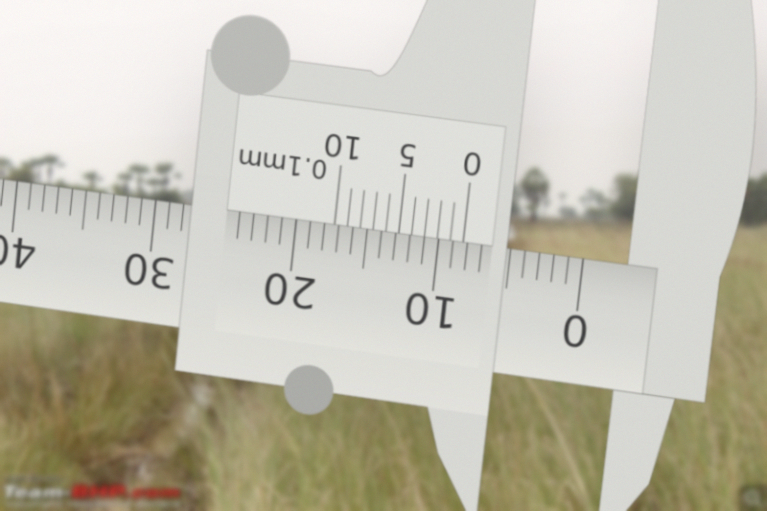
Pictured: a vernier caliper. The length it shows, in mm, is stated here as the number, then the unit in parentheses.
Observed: 8.3 (mm)
